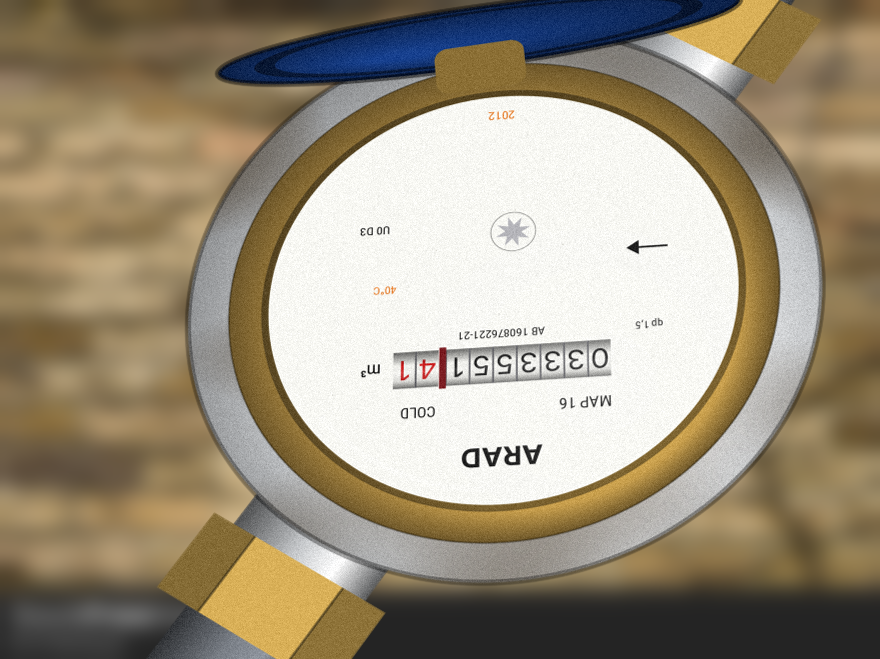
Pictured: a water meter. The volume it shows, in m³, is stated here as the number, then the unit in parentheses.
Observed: 333551.41 (m³)
